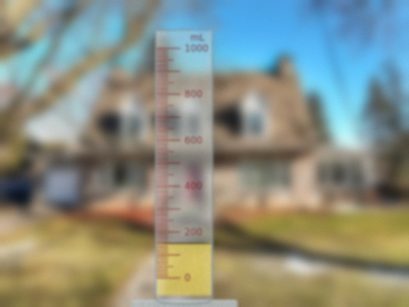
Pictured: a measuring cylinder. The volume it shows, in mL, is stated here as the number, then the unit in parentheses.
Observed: 150 (mL)
